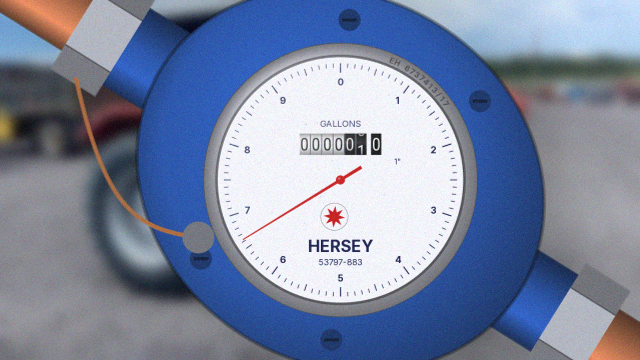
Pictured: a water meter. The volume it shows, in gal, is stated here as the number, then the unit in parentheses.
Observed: 6.6 (gal)
